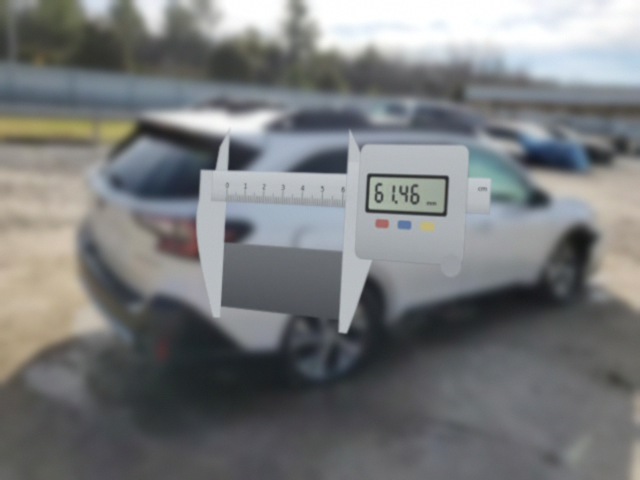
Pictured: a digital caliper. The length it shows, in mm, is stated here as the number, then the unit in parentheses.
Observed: 61.46 (mm)
